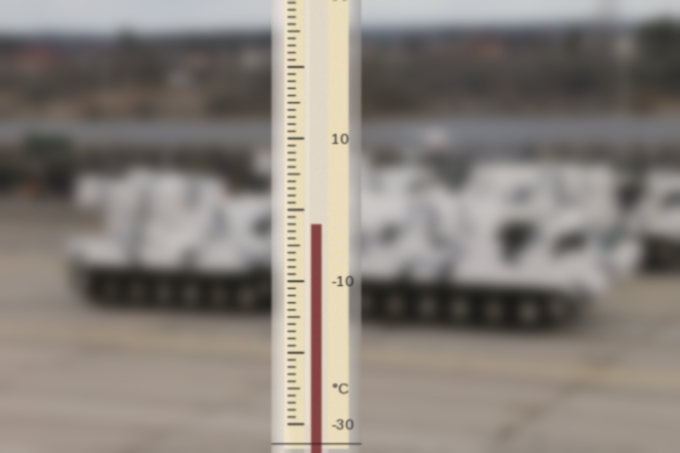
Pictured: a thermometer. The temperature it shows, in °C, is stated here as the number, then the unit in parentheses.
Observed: -2 (°C)
